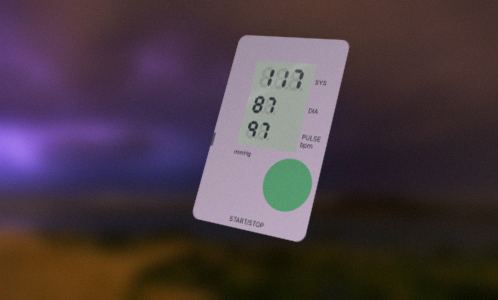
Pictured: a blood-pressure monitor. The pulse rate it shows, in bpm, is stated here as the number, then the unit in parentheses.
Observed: 97 (bpm)
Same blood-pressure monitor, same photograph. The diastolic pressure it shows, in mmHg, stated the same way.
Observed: 87 (mmHg)
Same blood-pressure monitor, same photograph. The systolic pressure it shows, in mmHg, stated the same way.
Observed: 117 (mmHg)
